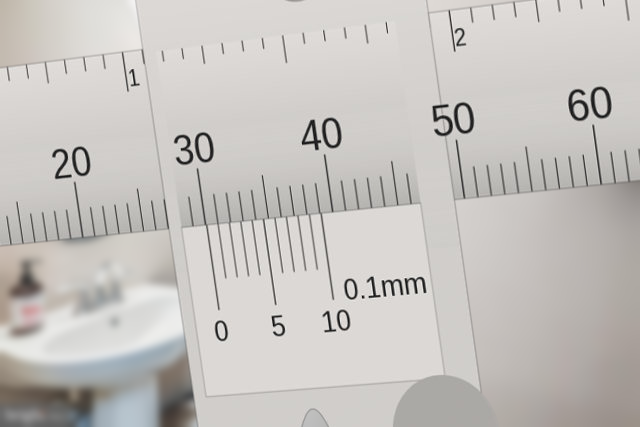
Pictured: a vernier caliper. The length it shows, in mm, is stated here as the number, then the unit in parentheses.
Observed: 30.1 (mm)
